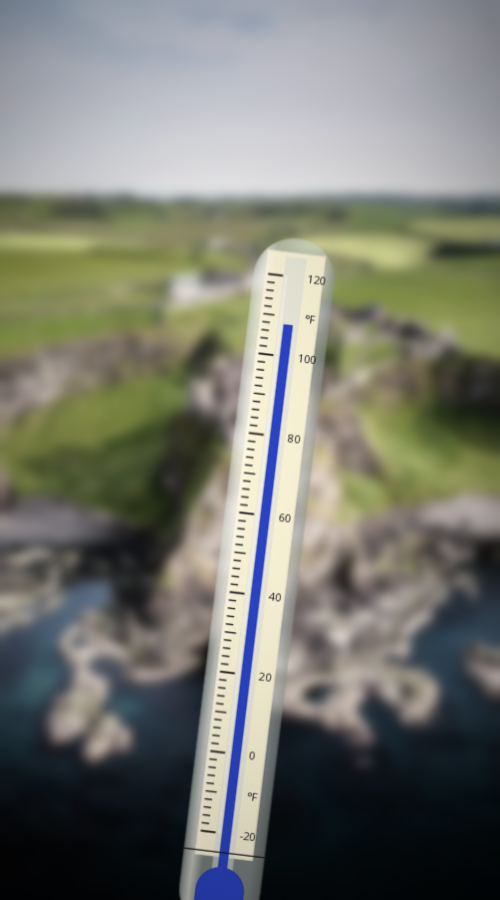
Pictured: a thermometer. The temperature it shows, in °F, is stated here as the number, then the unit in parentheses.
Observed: 108 (°F)
